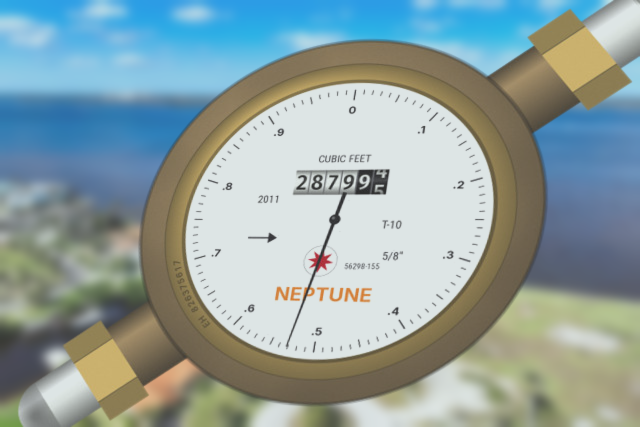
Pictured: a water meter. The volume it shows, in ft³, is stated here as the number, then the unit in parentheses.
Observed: 287994.53 (ft³)
